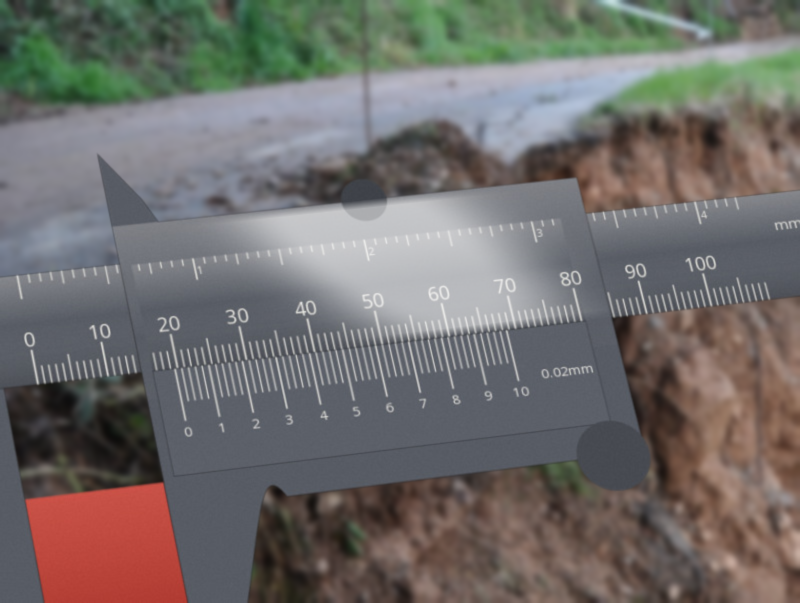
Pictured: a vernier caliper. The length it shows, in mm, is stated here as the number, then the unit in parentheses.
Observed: 19.6 (mm)
